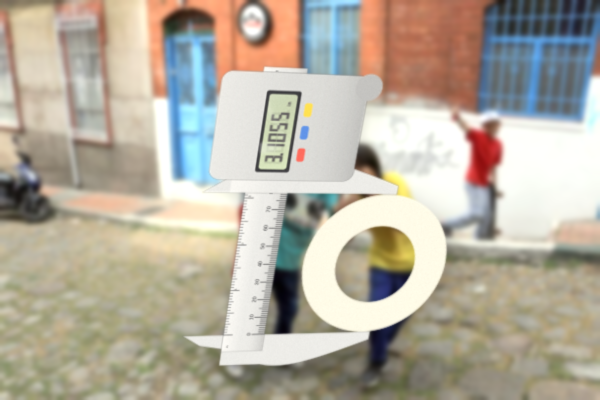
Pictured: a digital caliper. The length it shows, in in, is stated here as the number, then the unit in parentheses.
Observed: 3.1055 (in)
